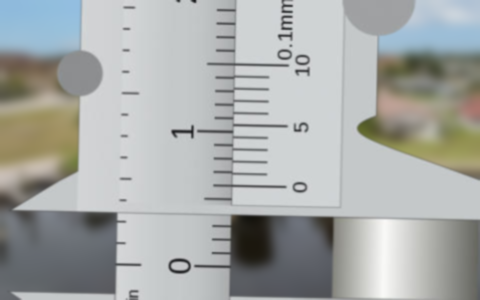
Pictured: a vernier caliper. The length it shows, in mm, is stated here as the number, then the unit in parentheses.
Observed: 6.0 (mm)
